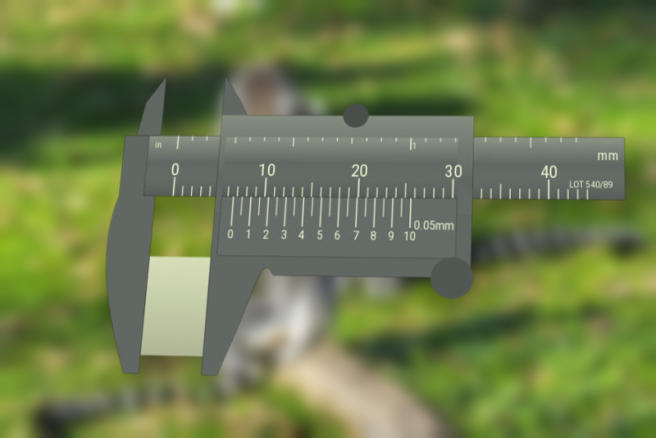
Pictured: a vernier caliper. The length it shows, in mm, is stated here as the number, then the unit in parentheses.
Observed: 6.6 (mm)
